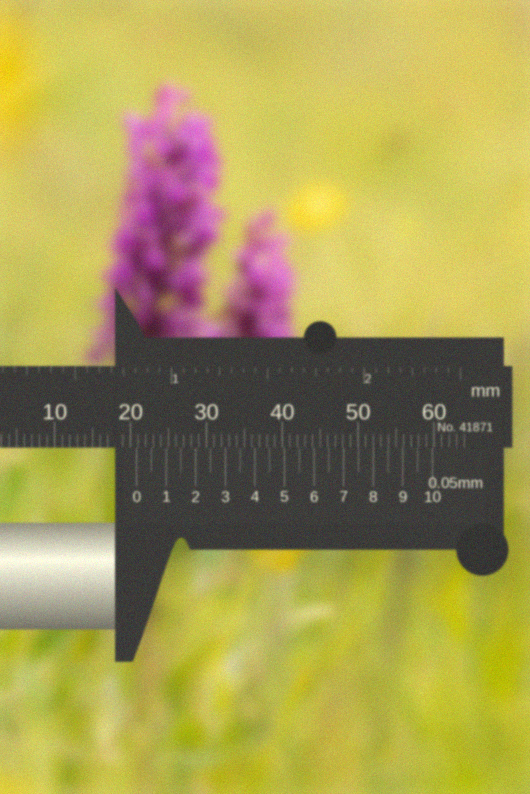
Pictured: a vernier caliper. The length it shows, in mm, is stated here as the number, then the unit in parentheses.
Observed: 20.8 (mm)
